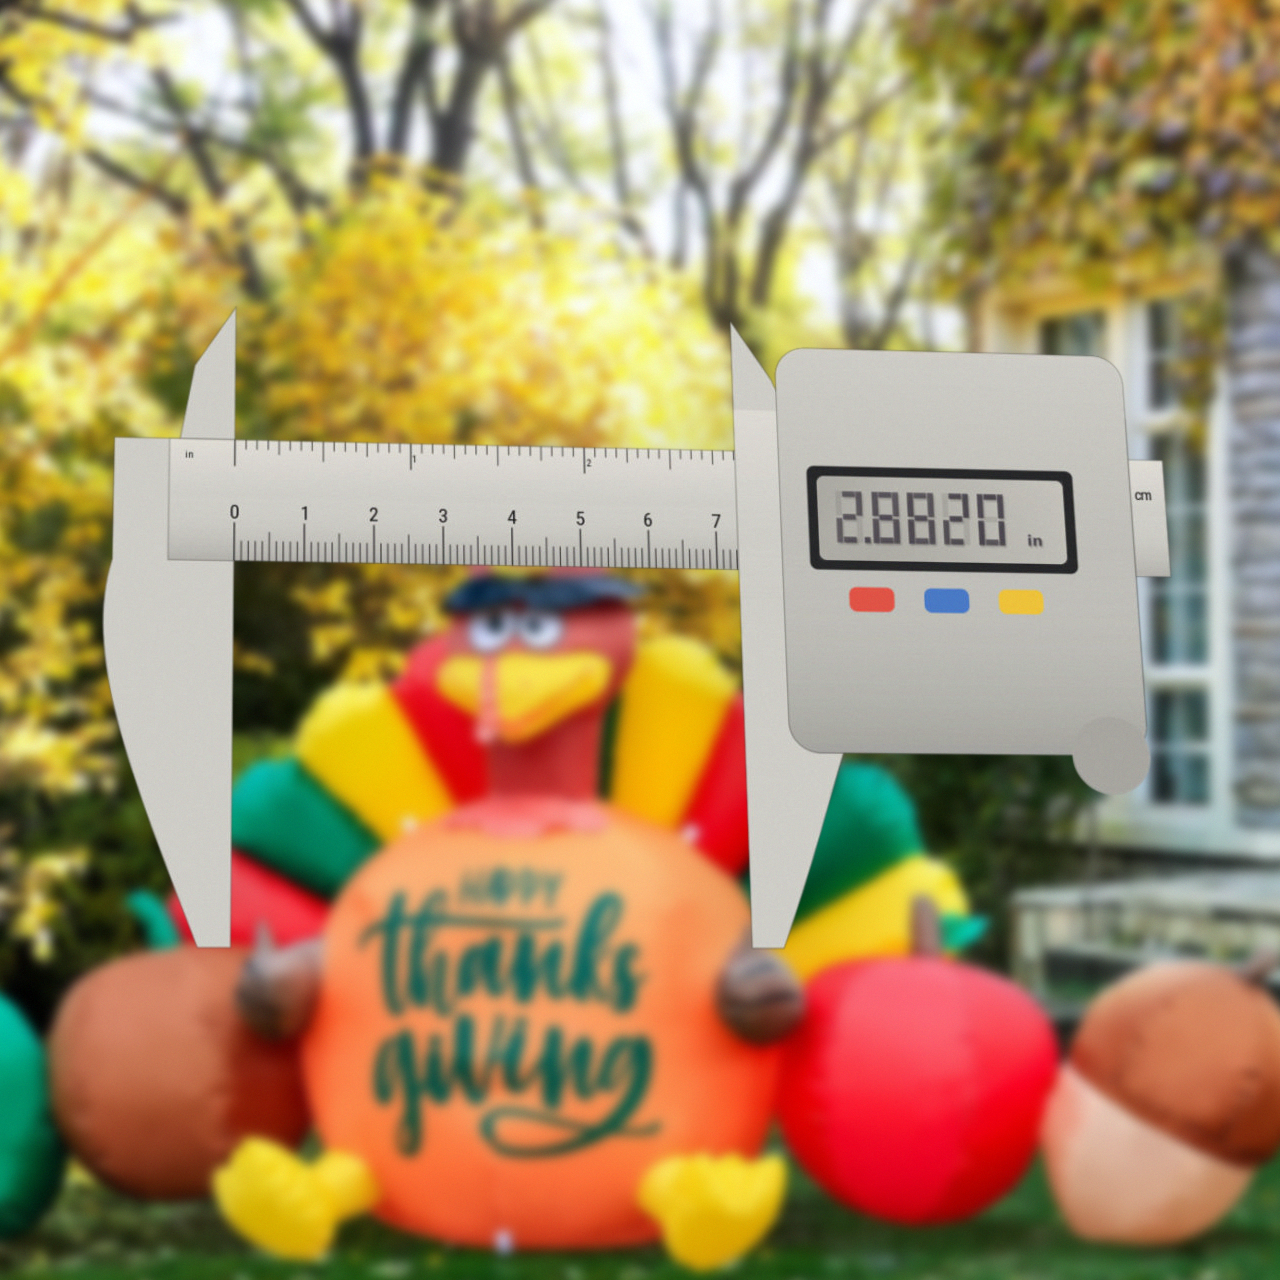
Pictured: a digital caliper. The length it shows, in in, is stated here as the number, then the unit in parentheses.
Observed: 2.8820 (in)
